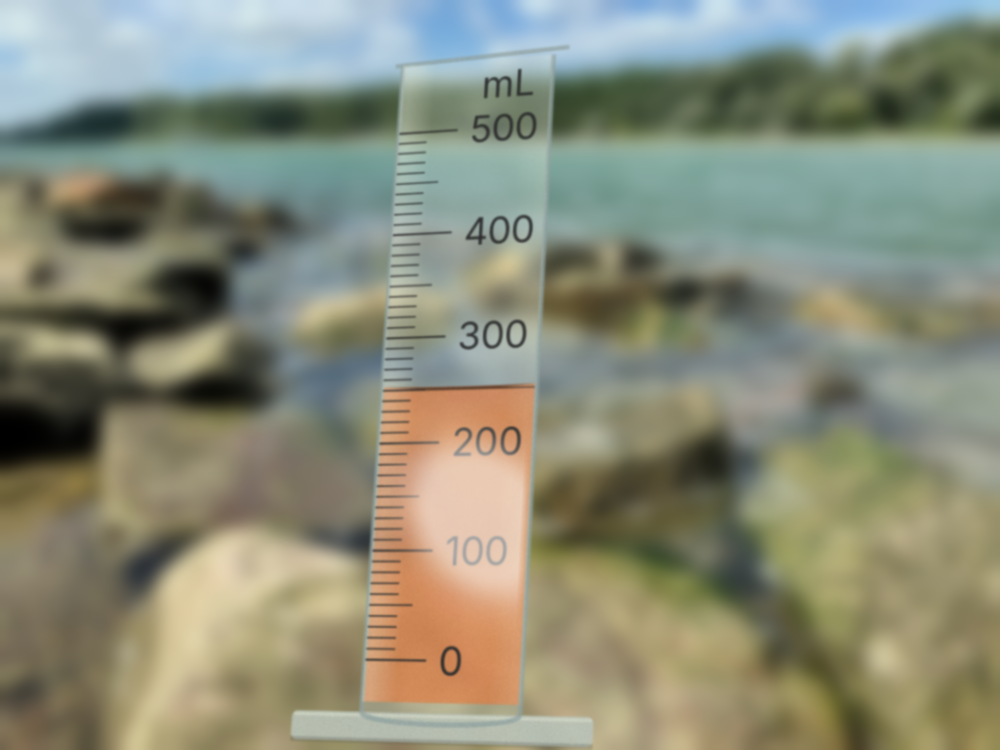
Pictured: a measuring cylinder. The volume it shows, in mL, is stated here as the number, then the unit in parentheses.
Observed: 250 (mL)
